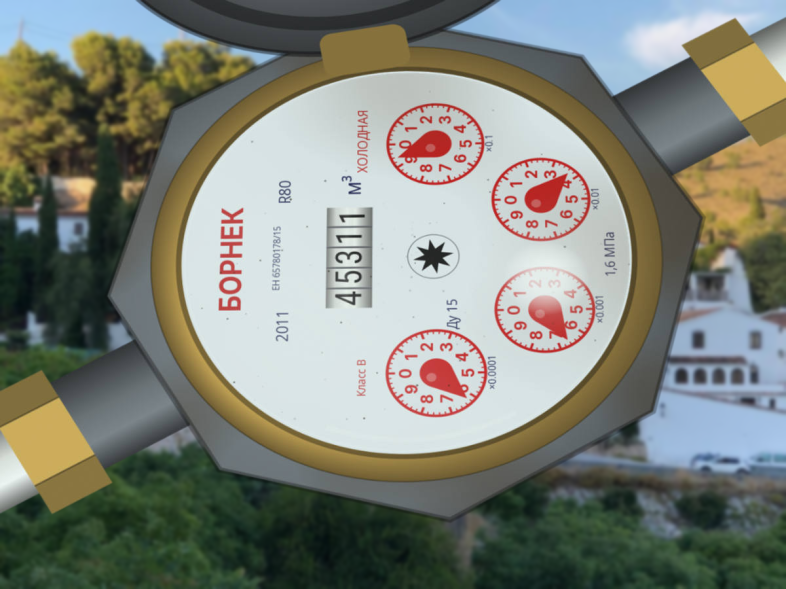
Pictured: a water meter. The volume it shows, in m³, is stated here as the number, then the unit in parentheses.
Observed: 45310.9366 (m³)
